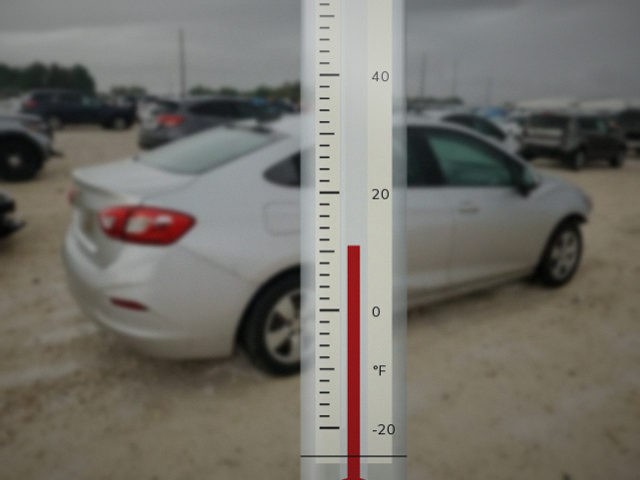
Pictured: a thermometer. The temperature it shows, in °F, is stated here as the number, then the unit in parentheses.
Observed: 11 (°F)
